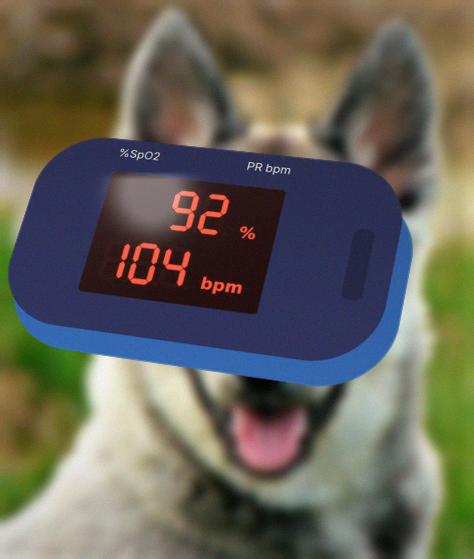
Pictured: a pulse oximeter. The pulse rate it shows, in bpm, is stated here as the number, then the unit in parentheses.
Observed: 104 (bpm)
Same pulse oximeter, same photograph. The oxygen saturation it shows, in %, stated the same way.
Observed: 92 (%)
